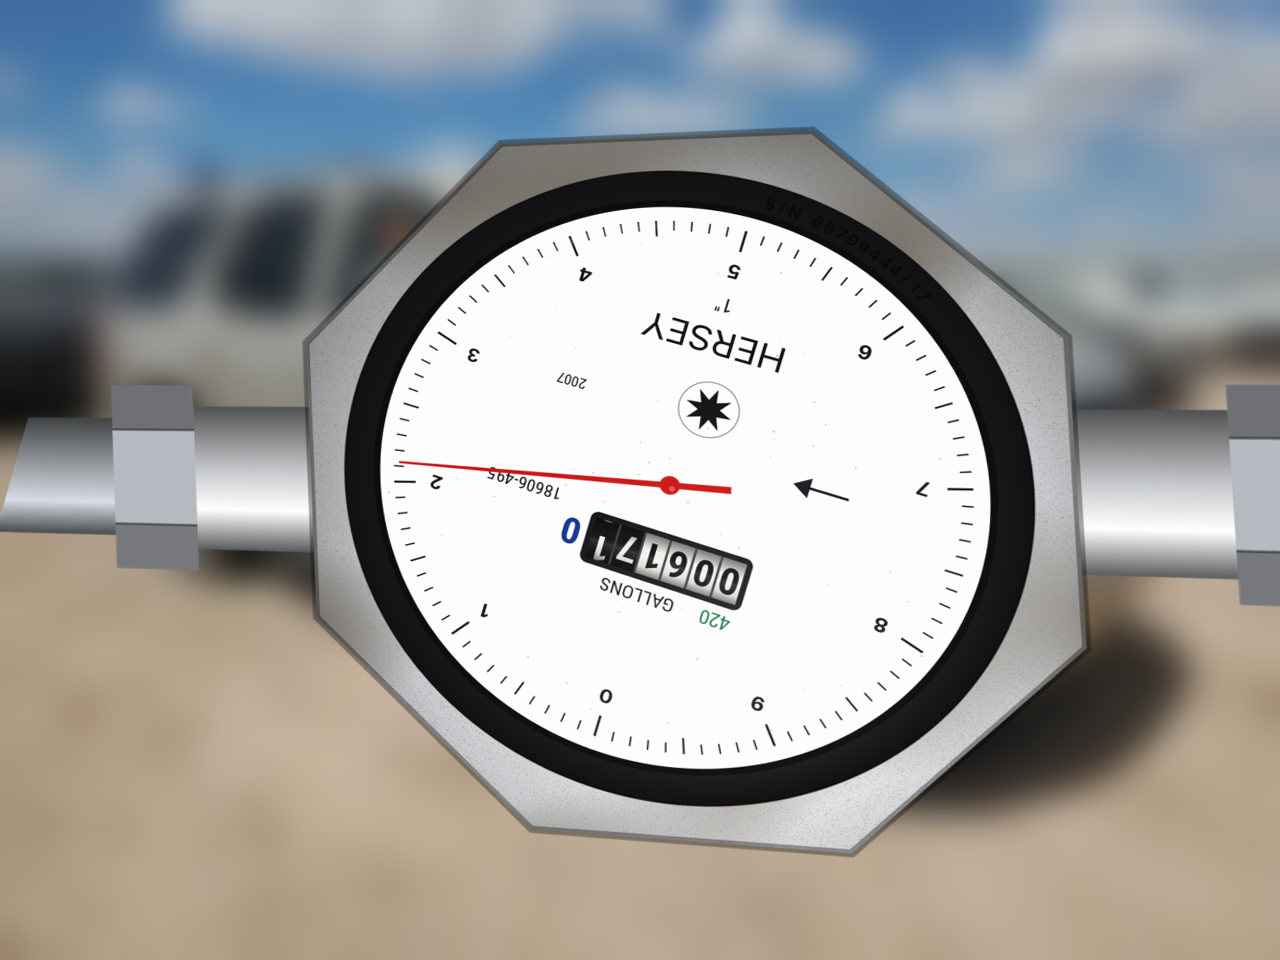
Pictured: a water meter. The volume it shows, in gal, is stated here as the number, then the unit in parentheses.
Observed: 61712.1 (gal)
